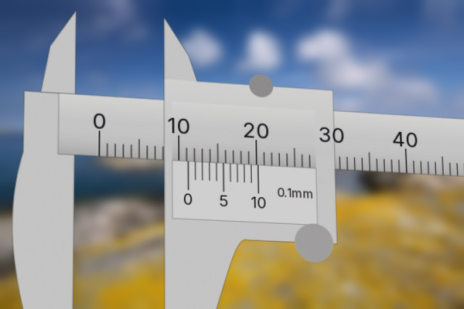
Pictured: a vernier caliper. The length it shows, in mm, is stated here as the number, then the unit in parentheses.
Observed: 11.2 (mm)
